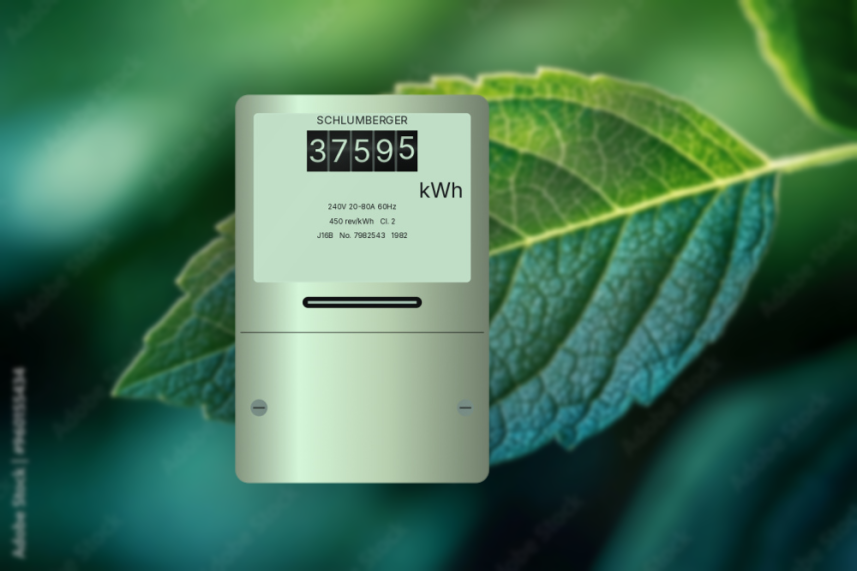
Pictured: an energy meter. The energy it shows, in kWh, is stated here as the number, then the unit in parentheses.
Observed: 37595 (kWh)
